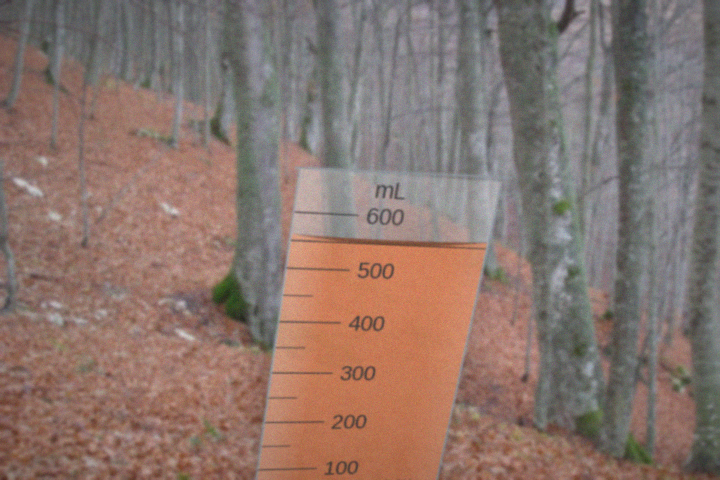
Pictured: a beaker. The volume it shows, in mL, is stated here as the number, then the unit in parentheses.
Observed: 550 (mL)
